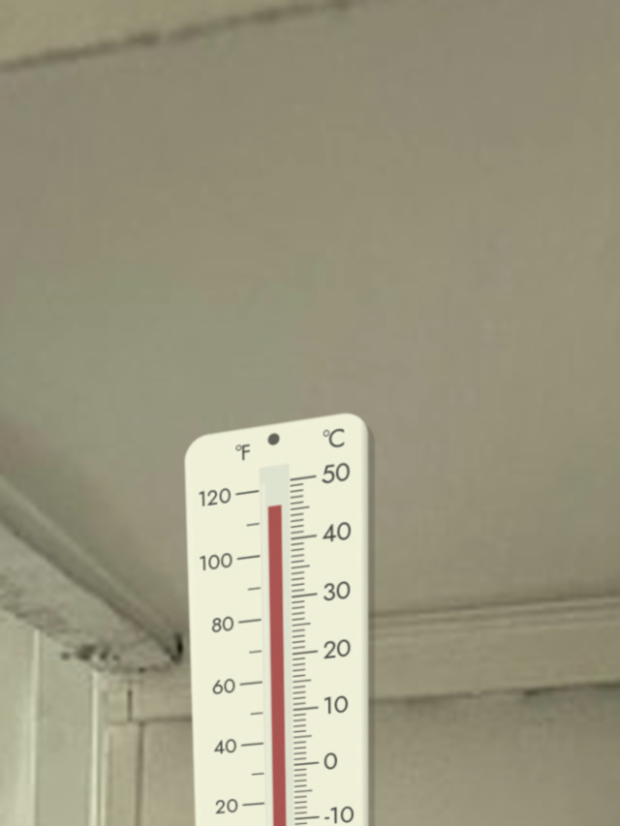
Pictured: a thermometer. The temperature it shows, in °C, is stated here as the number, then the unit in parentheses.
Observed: 46 (°C)
